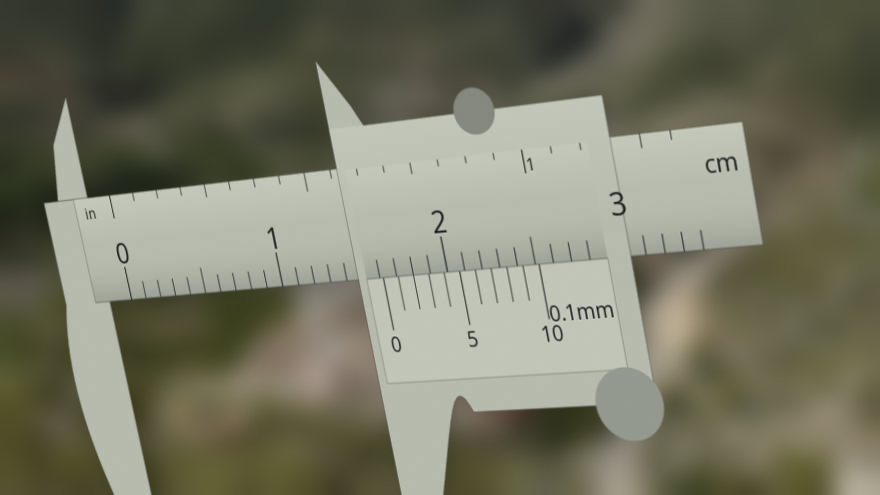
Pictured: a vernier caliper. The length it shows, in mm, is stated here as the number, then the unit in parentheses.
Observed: 16.2 (mm)
